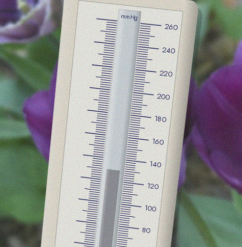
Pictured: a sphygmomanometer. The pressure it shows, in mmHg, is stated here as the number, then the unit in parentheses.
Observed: 130 (mmHg)
